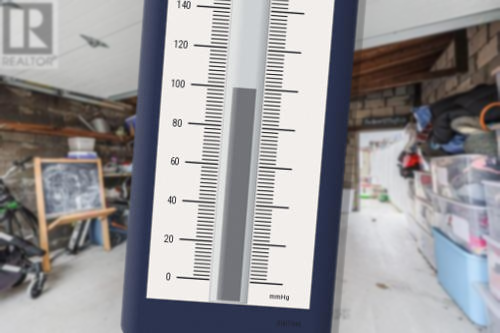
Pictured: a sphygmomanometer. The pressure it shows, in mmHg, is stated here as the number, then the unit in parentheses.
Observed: 100 (mmHg)
